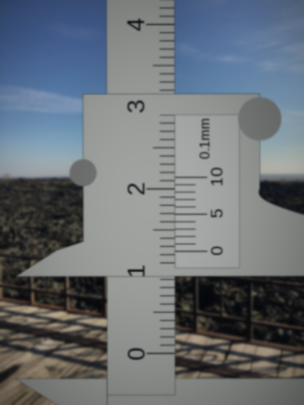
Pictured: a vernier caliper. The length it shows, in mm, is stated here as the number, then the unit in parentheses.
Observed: 12.4 (mm)
